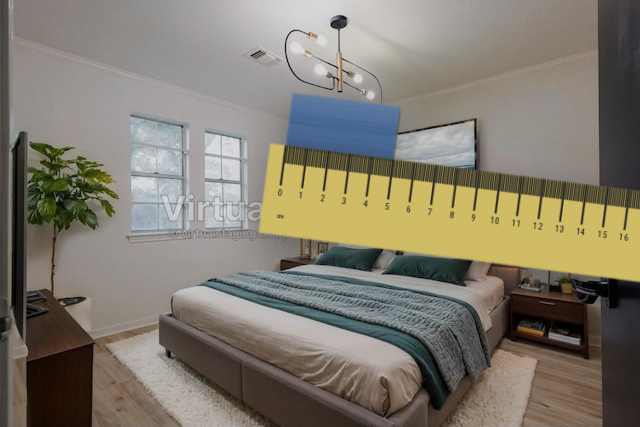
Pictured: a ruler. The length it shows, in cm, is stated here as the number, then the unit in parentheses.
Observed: 5 (cm)
